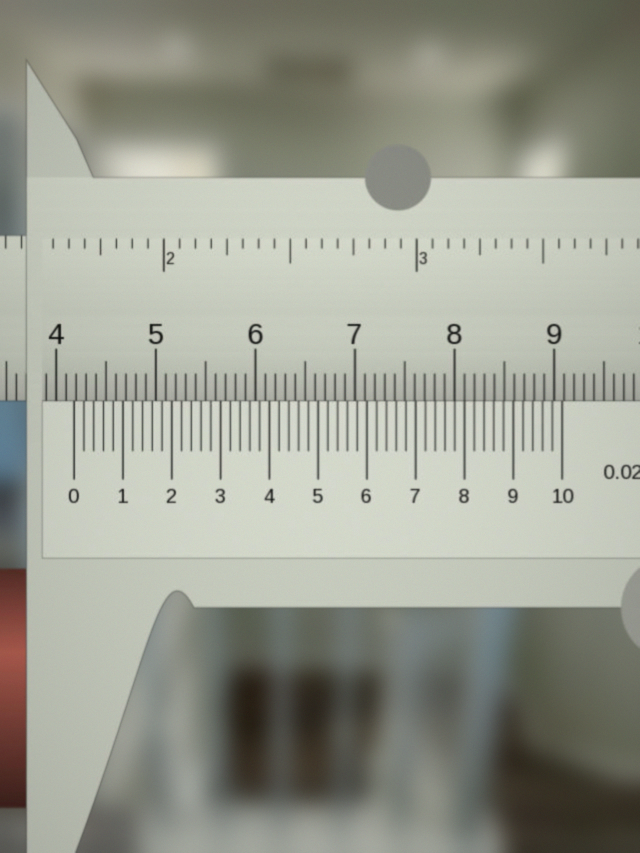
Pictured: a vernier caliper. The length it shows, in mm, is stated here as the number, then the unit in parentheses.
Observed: 41.8 (mm)
